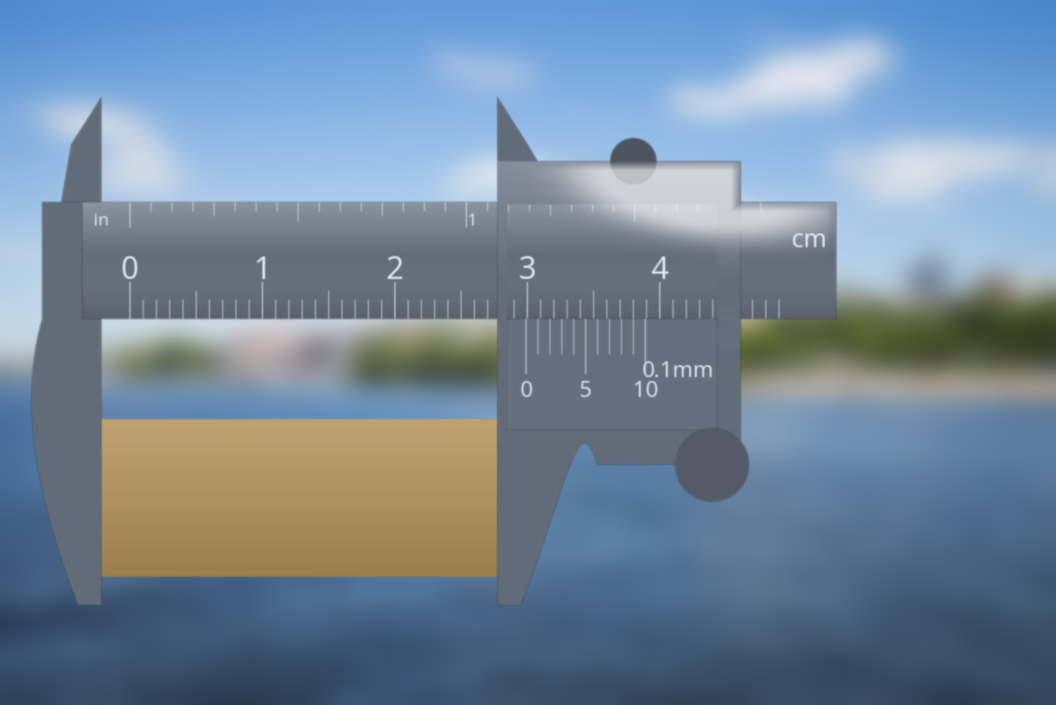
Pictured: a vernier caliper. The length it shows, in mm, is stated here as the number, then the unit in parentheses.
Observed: 29.9 (mm)
